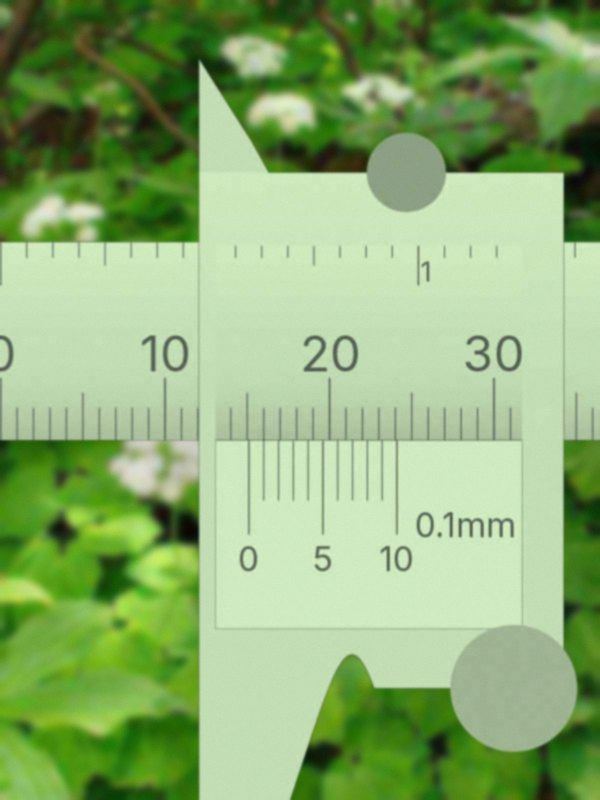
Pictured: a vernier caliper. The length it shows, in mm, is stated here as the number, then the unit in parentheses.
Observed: 15.1 (mm)
